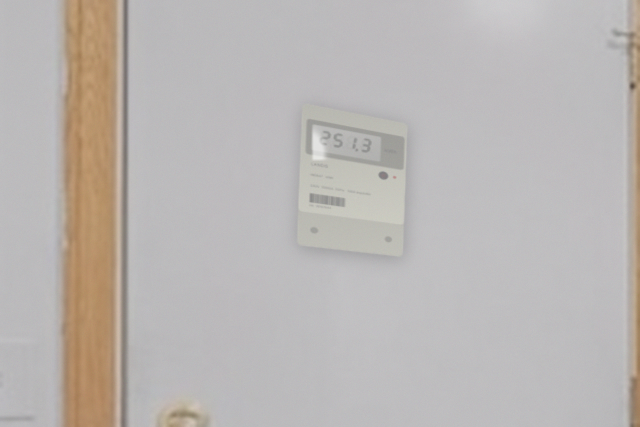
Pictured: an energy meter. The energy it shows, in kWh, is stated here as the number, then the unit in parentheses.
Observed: 251.3 (kWh)
